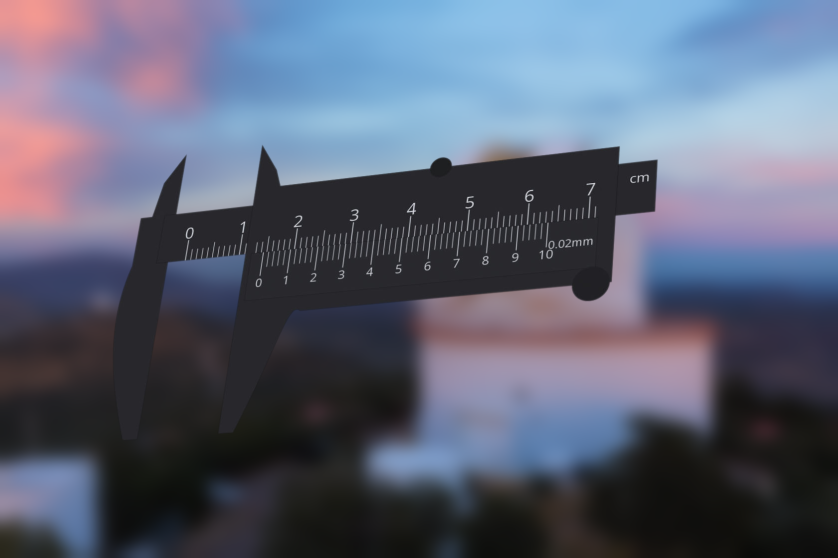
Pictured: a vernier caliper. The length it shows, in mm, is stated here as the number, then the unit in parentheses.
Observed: 14.4 (mm)
